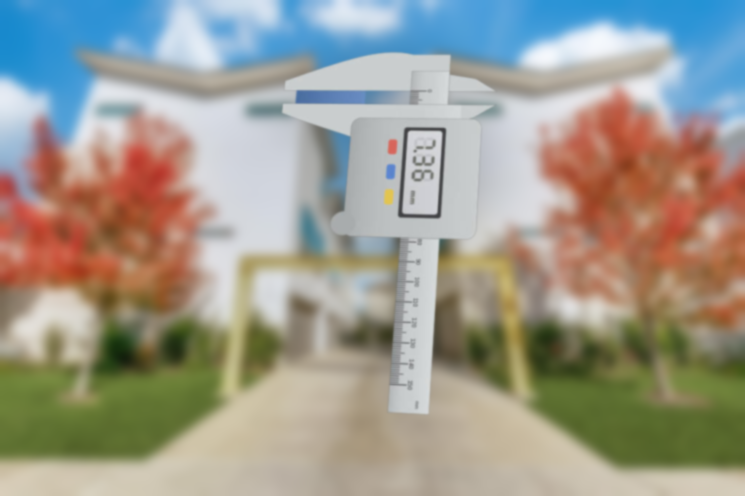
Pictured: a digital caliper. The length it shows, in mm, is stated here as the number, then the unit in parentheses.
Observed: 7.36 (mm)
